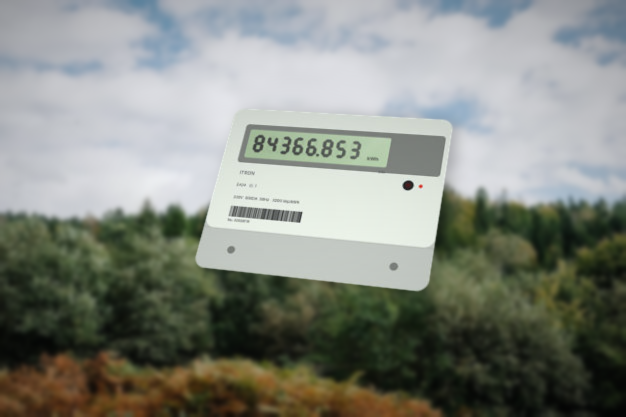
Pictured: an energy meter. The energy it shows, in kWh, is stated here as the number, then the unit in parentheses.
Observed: 84366.853 (kWh)
